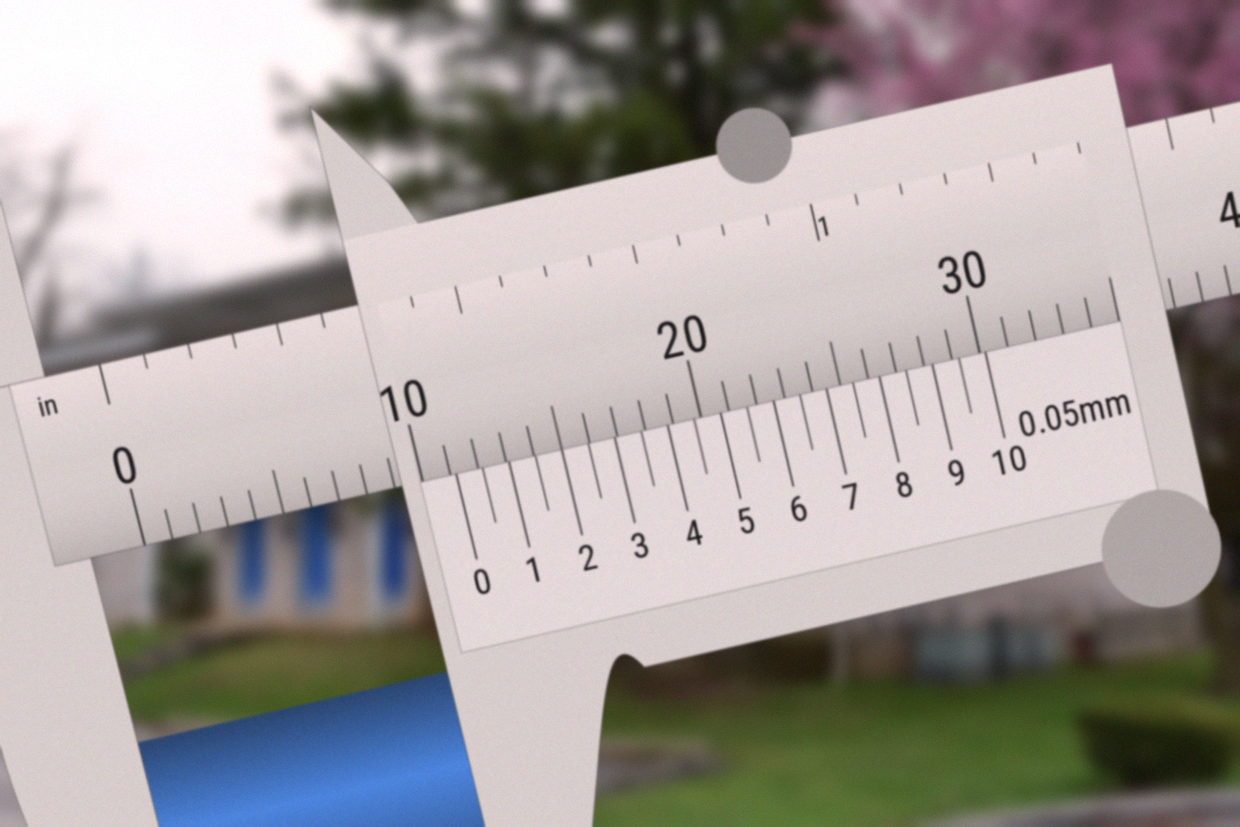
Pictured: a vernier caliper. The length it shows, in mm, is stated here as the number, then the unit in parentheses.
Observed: 11.2 (mm)
